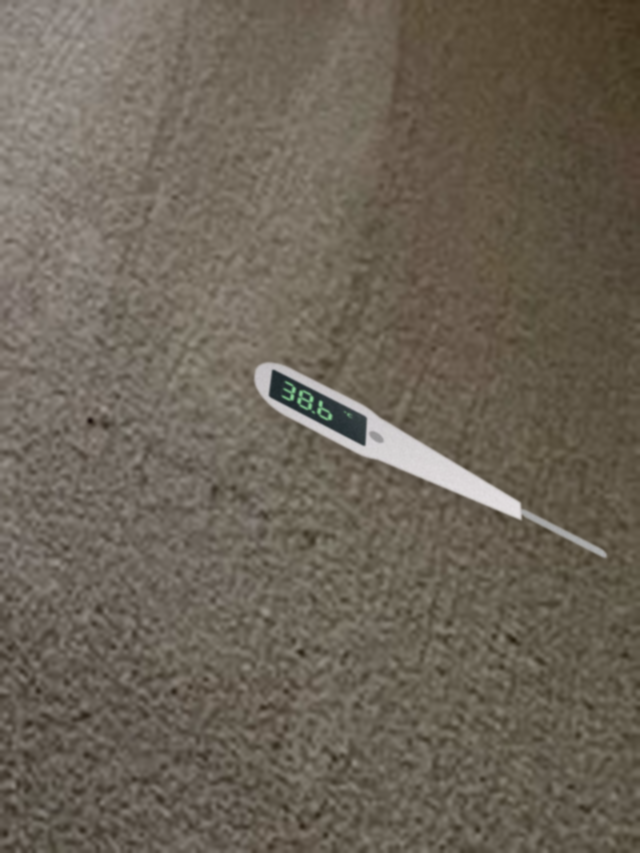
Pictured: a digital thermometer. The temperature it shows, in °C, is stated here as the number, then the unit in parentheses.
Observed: 38.6 (°C)
